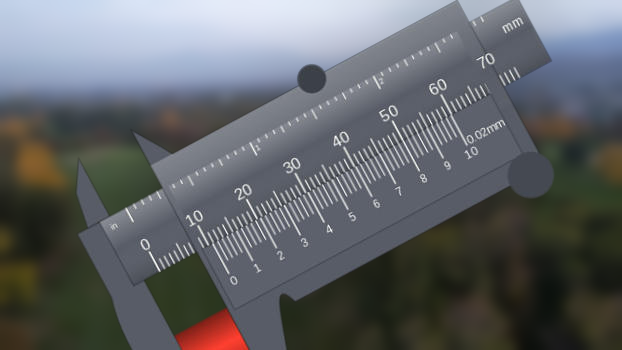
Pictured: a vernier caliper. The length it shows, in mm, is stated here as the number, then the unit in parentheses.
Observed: 10.8 (mm)
